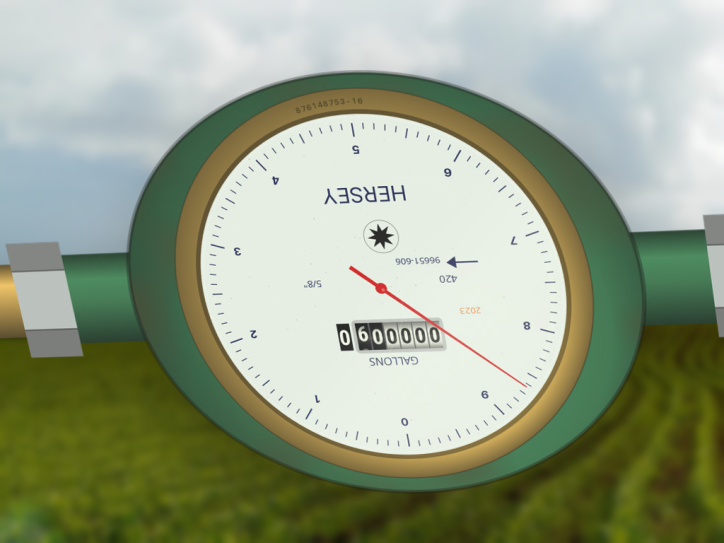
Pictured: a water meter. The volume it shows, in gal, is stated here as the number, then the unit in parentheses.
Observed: 88.6 (gal)
